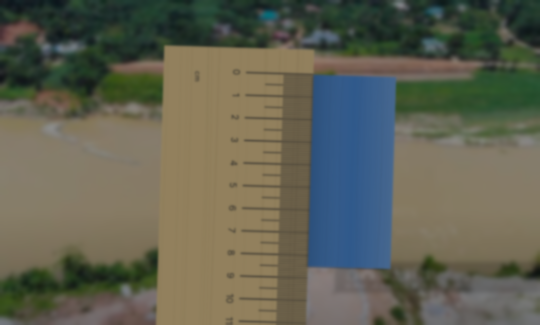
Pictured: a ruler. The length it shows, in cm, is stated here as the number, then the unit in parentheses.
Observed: 8.5 (cm)
